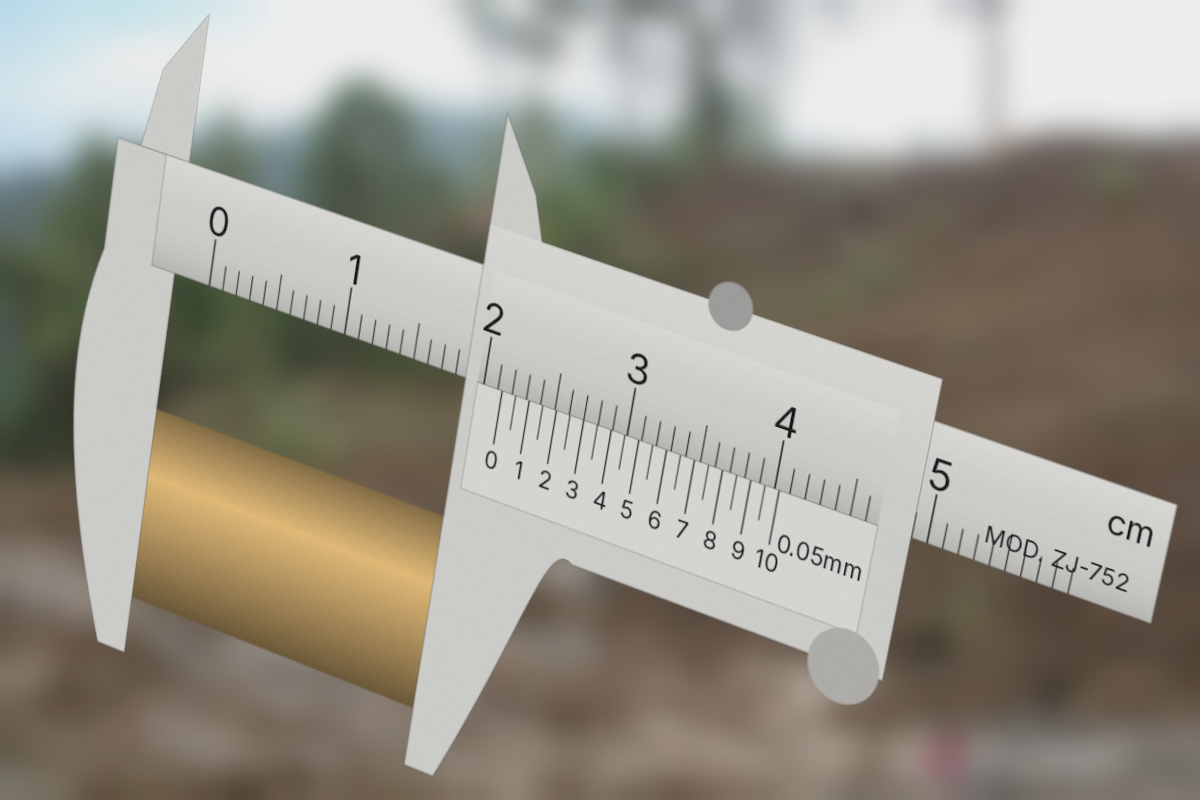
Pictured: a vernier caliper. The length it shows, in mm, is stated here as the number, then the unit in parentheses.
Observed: 21.3 (mm)
